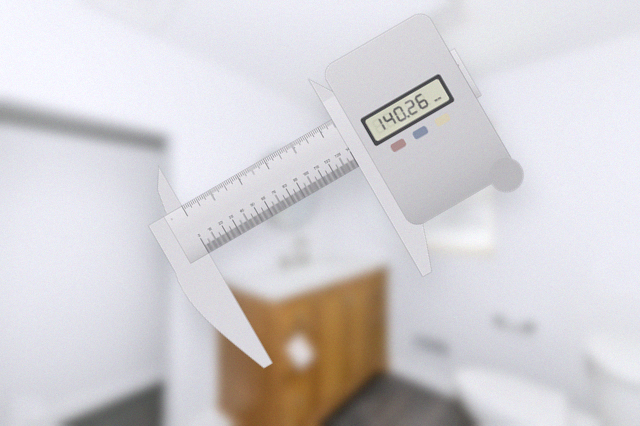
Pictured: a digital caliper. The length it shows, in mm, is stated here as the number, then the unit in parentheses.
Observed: 140.26 (mm)
